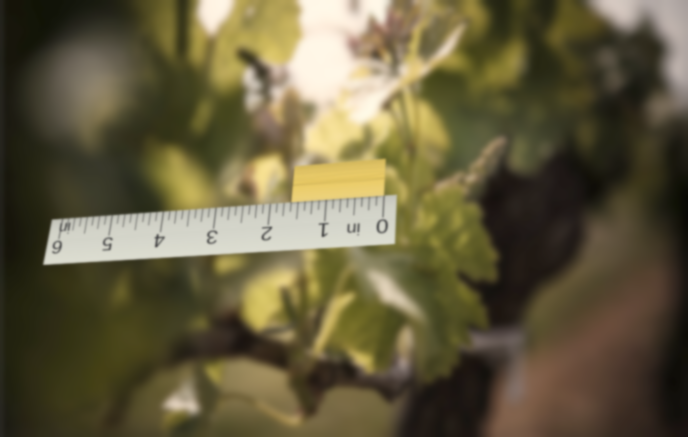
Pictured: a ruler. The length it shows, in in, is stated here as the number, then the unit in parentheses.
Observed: 1.625 (in)
